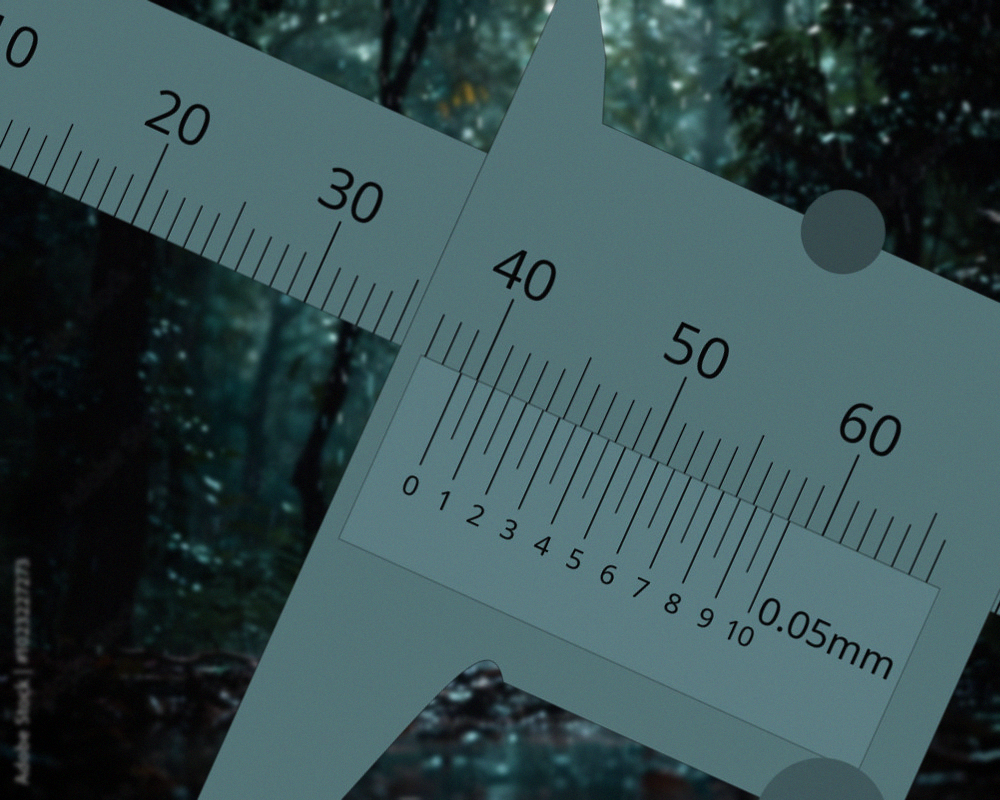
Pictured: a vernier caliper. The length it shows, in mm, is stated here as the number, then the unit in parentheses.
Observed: 39.1 (mm)
